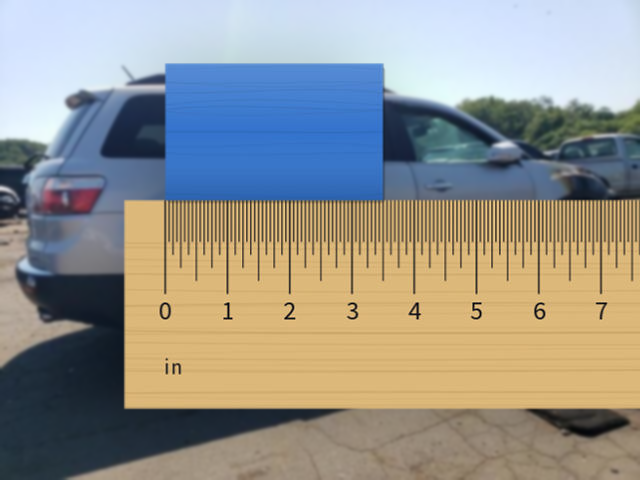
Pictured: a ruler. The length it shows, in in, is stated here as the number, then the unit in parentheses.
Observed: 3.5 (in)
